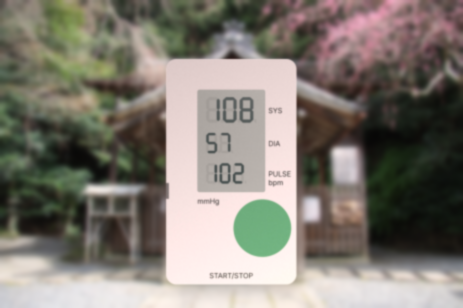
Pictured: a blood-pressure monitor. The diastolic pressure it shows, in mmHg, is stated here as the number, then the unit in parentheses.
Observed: 57 (mmHg)
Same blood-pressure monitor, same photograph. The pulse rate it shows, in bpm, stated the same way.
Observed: 102 (bpm)
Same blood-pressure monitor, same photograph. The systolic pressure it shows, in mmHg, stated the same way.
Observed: 108 (mmHg)
